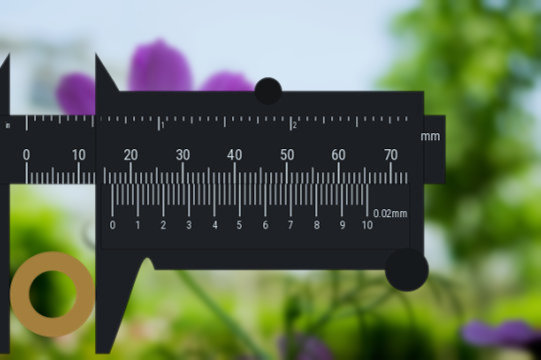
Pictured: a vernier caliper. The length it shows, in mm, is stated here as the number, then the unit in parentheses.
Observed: 16.5 (mm)
